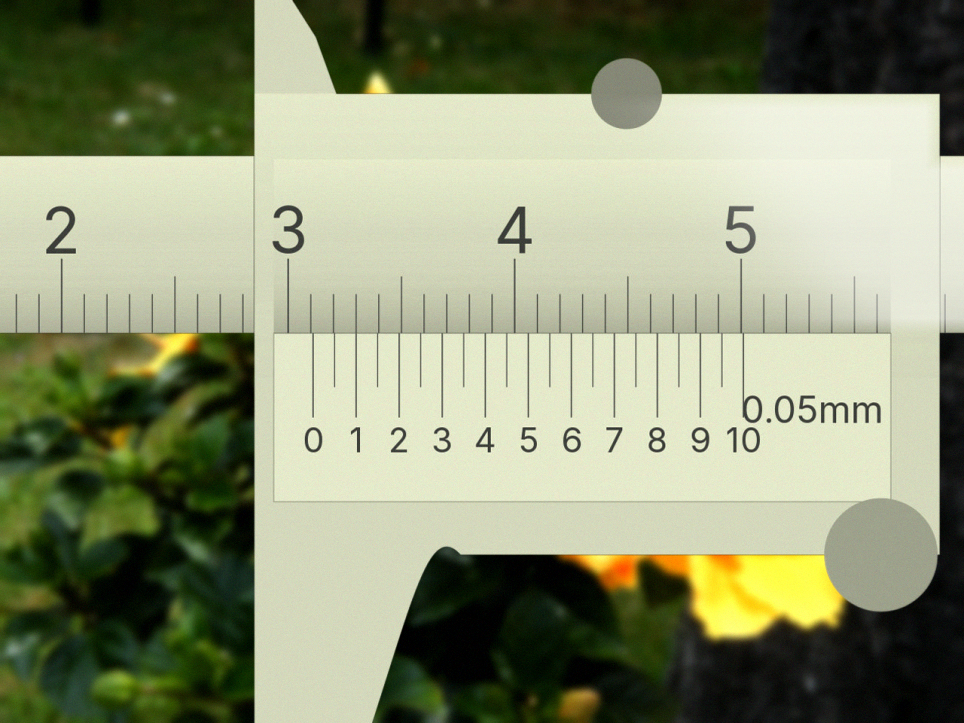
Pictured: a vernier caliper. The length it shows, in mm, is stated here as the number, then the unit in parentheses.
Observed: 31.10 (mm)
